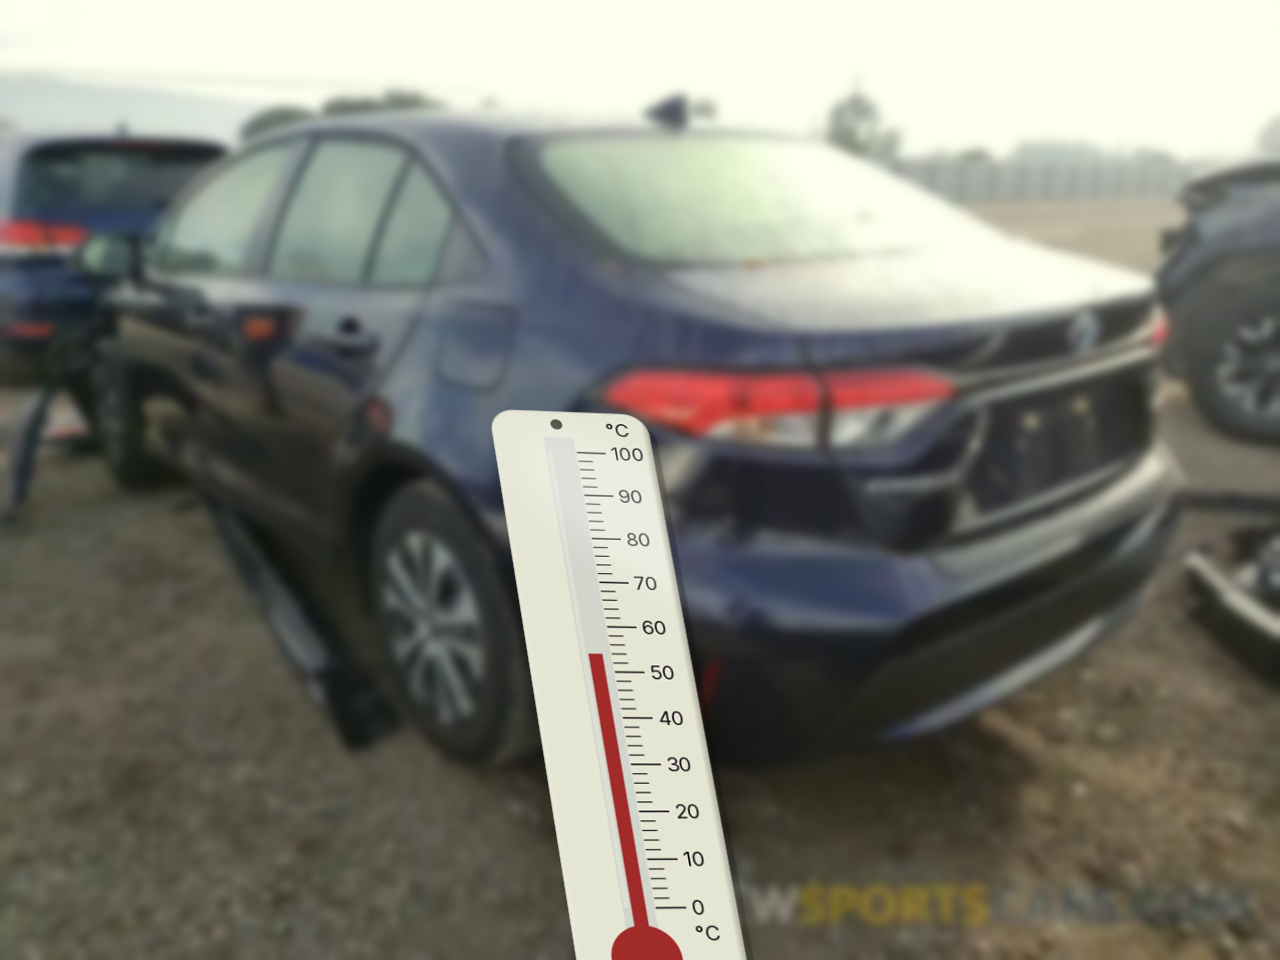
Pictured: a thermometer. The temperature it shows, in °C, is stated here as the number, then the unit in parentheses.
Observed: 54 (°C)
